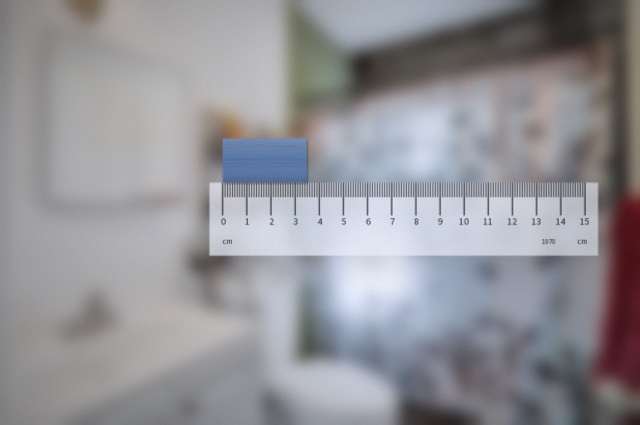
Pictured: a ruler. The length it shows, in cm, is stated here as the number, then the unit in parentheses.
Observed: 3.5 (cm)
